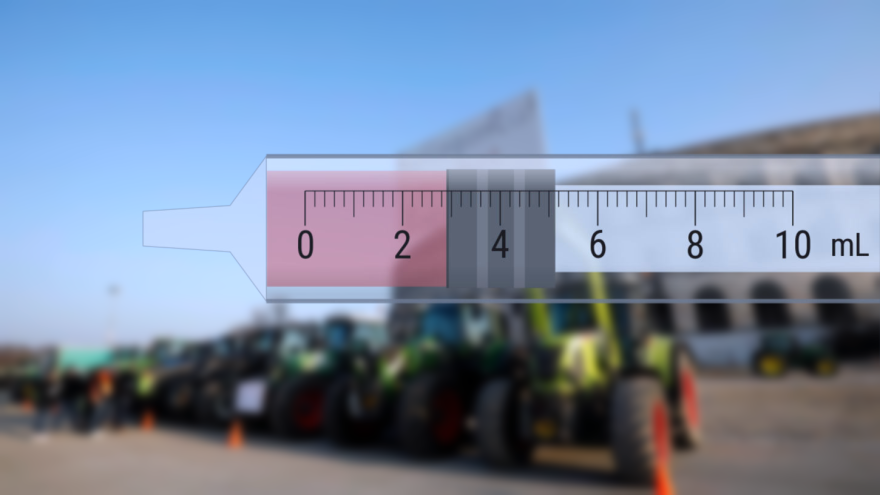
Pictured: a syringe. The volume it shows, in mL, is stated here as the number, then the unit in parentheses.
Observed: 2.9 (mL)
